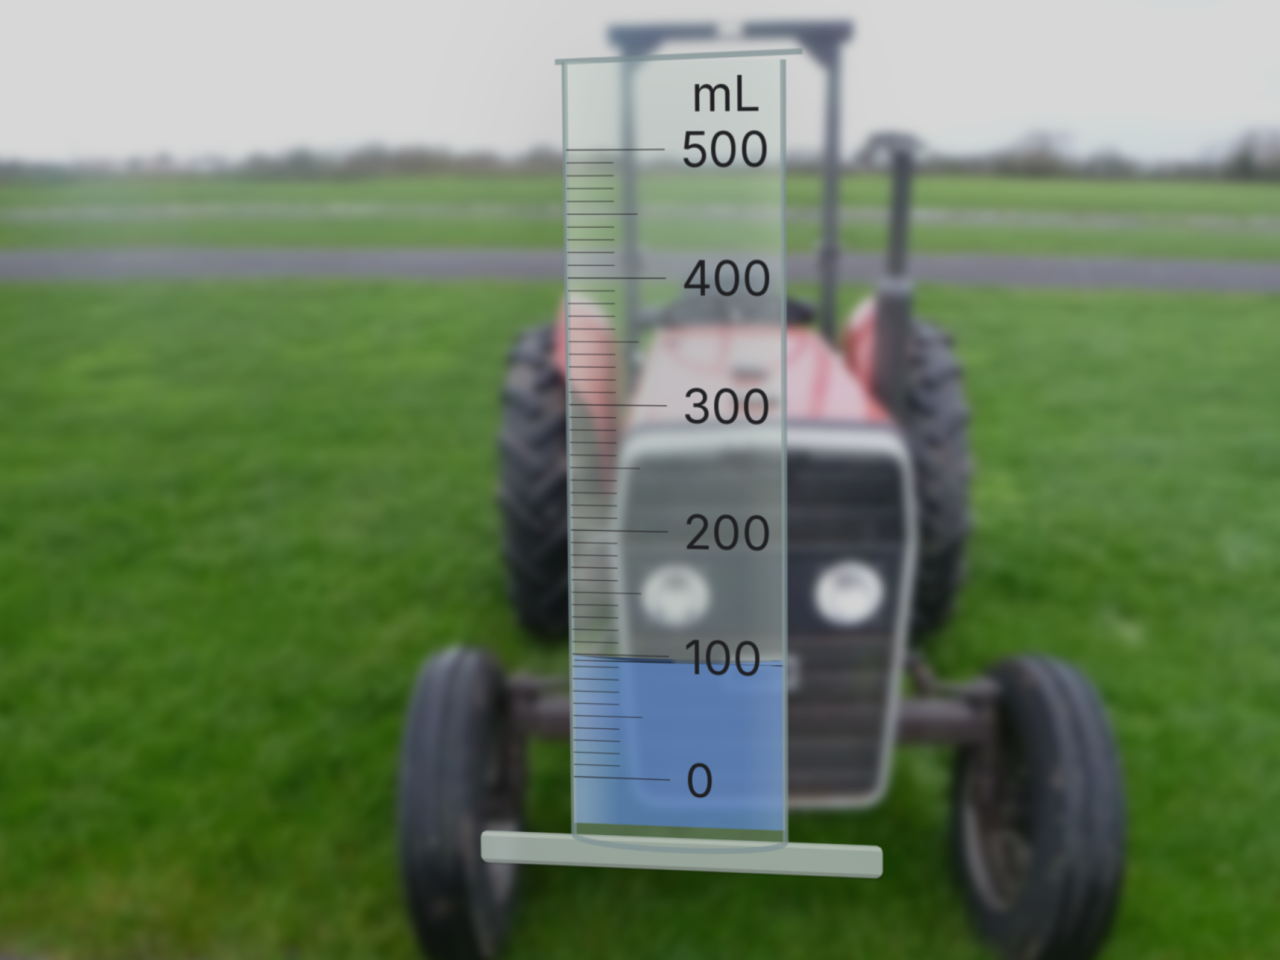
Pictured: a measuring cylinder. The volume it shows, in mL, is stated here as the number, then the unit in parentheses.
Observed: 95 (mL)
